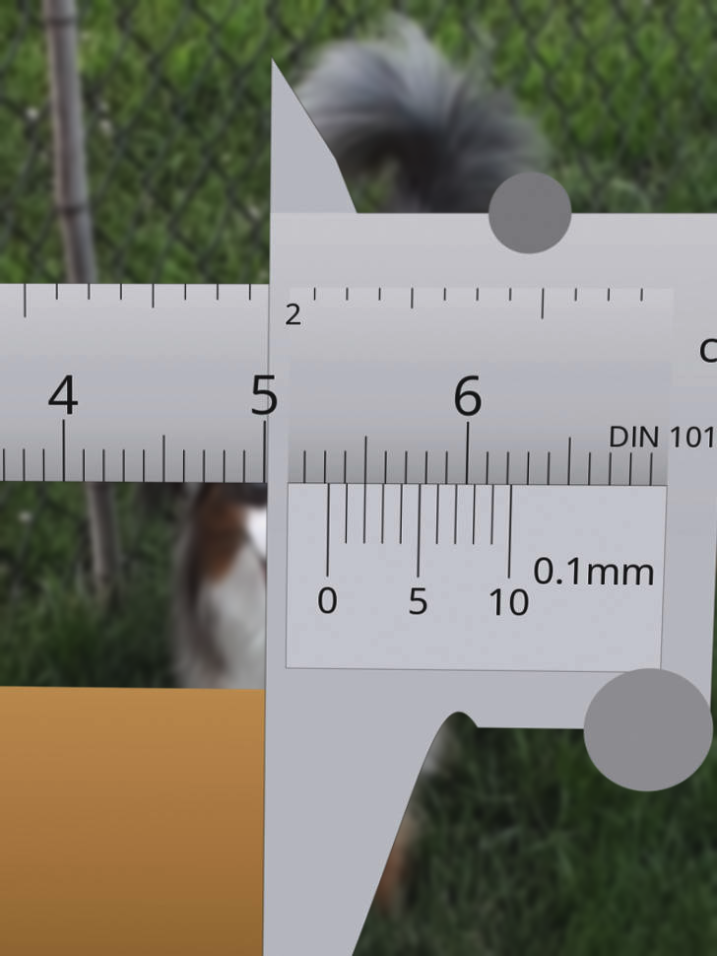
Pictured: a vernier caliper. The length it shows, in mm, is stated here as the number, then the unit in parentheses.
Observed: 53.2 (mm)
